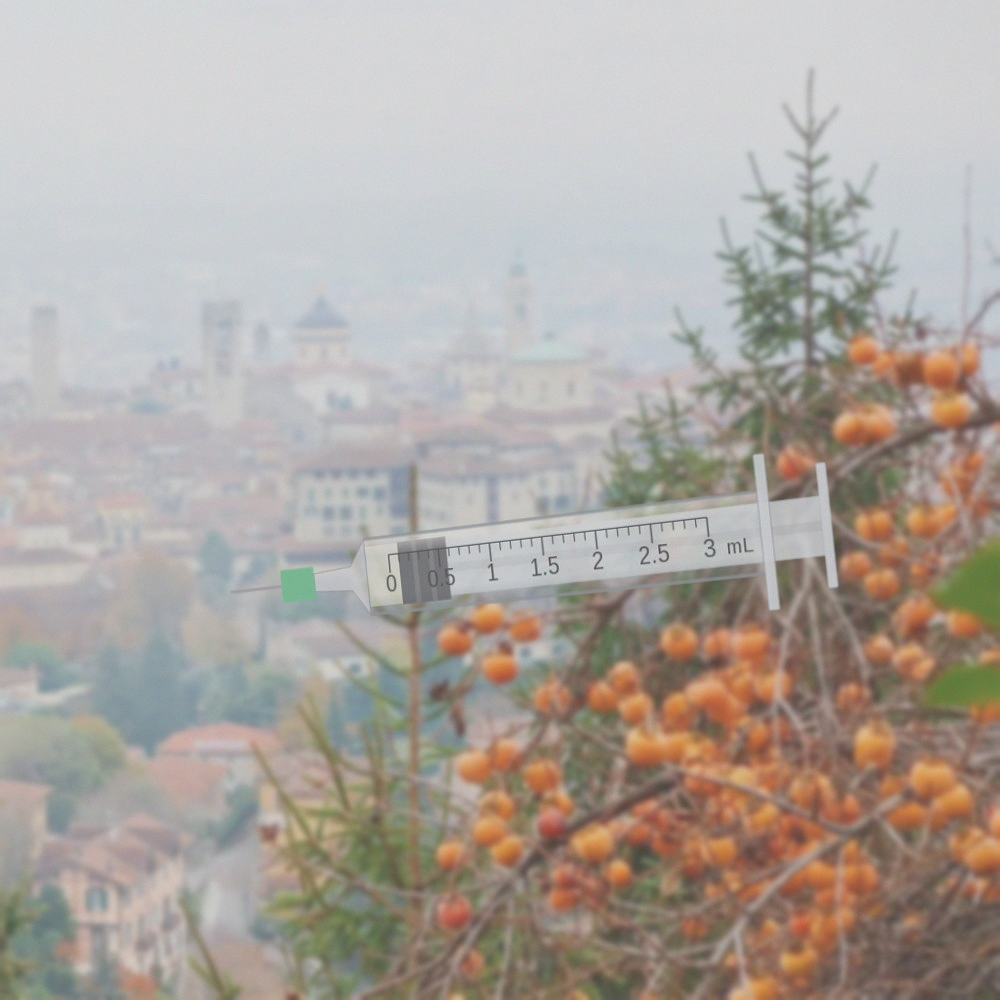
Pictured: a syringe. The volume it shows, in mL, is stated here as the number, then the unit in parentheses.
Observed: 0.1 (mL)
